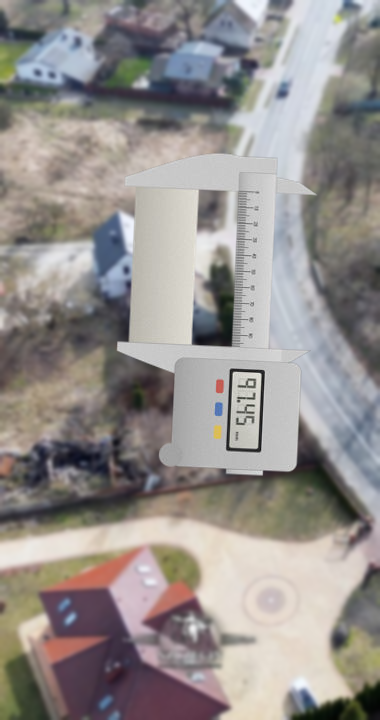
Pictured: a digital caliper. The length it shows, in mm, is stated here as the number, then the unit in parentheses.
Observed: 97.45 (mm)
